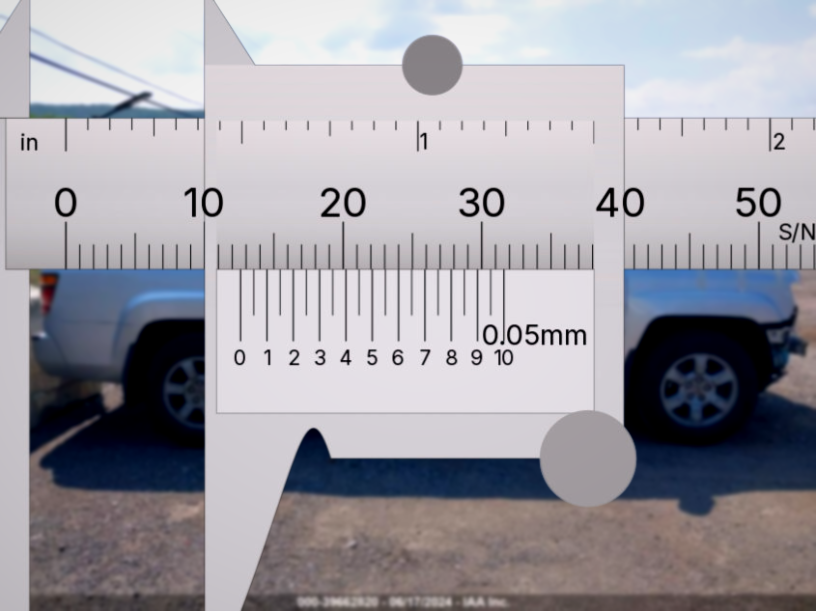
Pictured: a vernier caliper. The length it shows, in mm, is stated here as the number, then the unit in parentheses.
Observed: 12.6 (mm)
